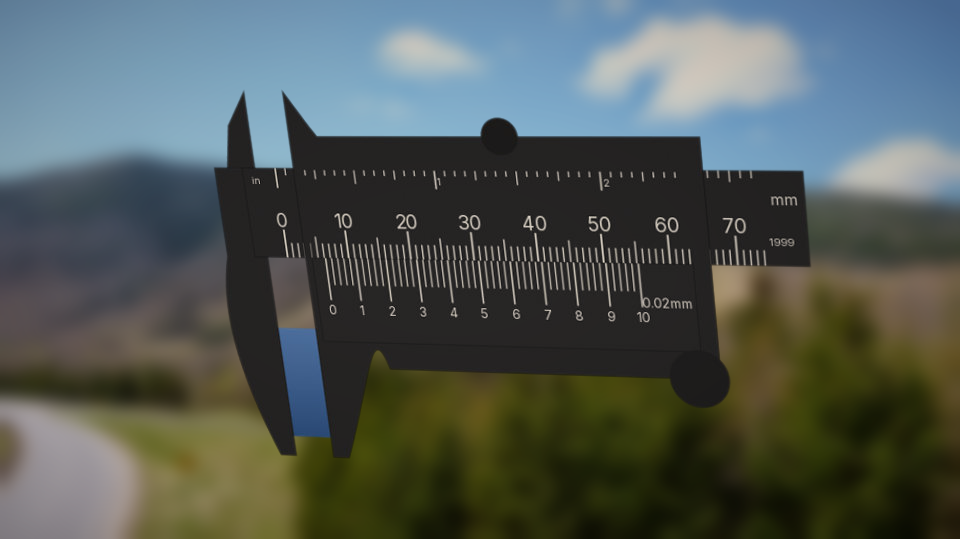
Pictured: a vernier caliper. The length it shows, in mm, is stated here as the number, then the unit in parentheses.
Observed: 6.2 (mm)
